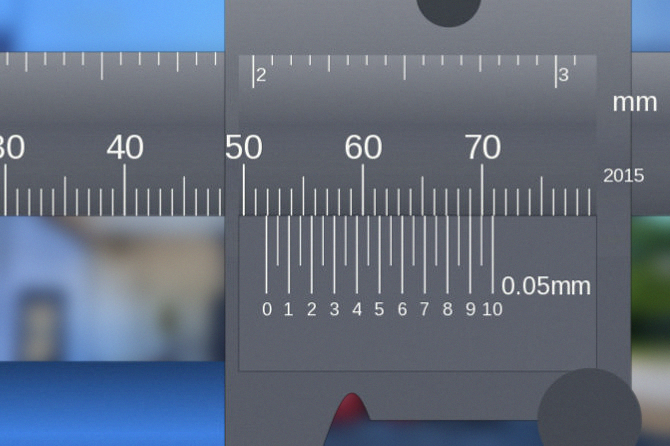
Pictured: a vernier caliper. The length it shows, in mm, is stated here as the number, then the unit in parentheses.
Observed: 51.9 (mm)
